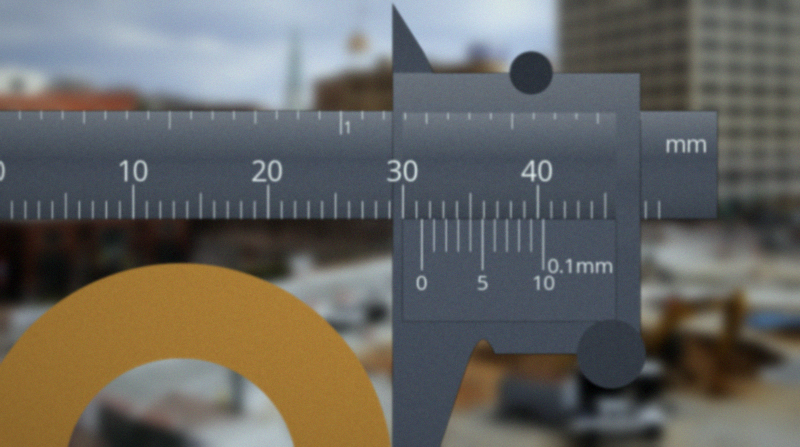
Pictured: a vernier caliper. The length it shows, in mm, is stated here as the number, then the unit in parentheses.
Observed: 31.4 (mm)
